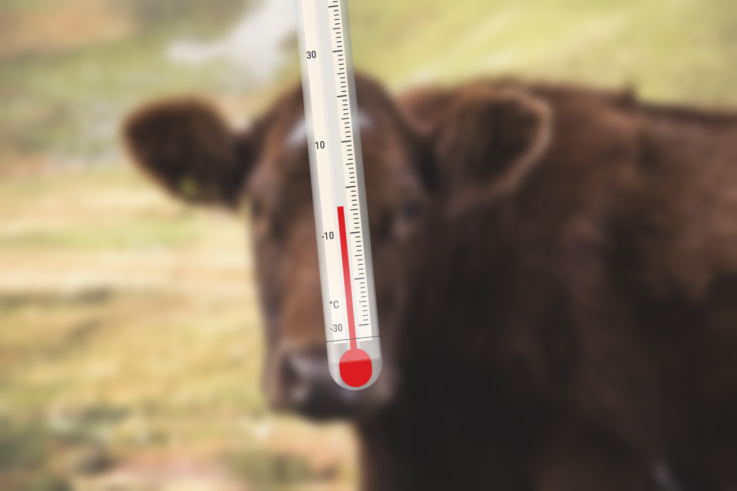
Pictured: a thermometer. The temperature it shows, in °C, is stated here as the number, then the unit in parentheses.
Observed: -4 (°C)
